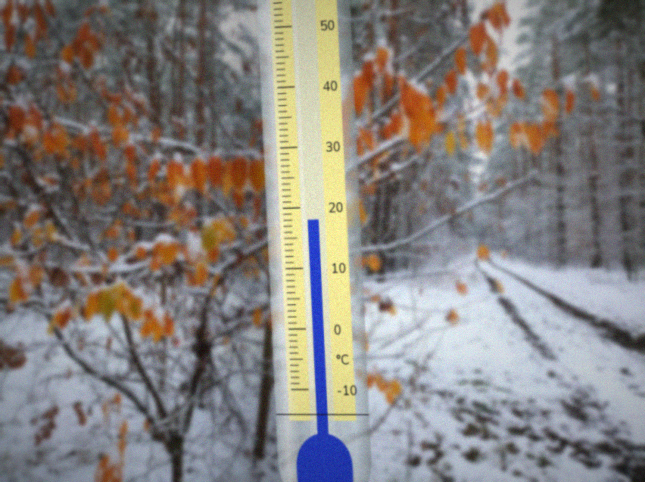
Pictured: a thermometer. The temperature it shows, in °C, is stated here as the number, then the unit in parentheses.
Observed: 18 (°C)
